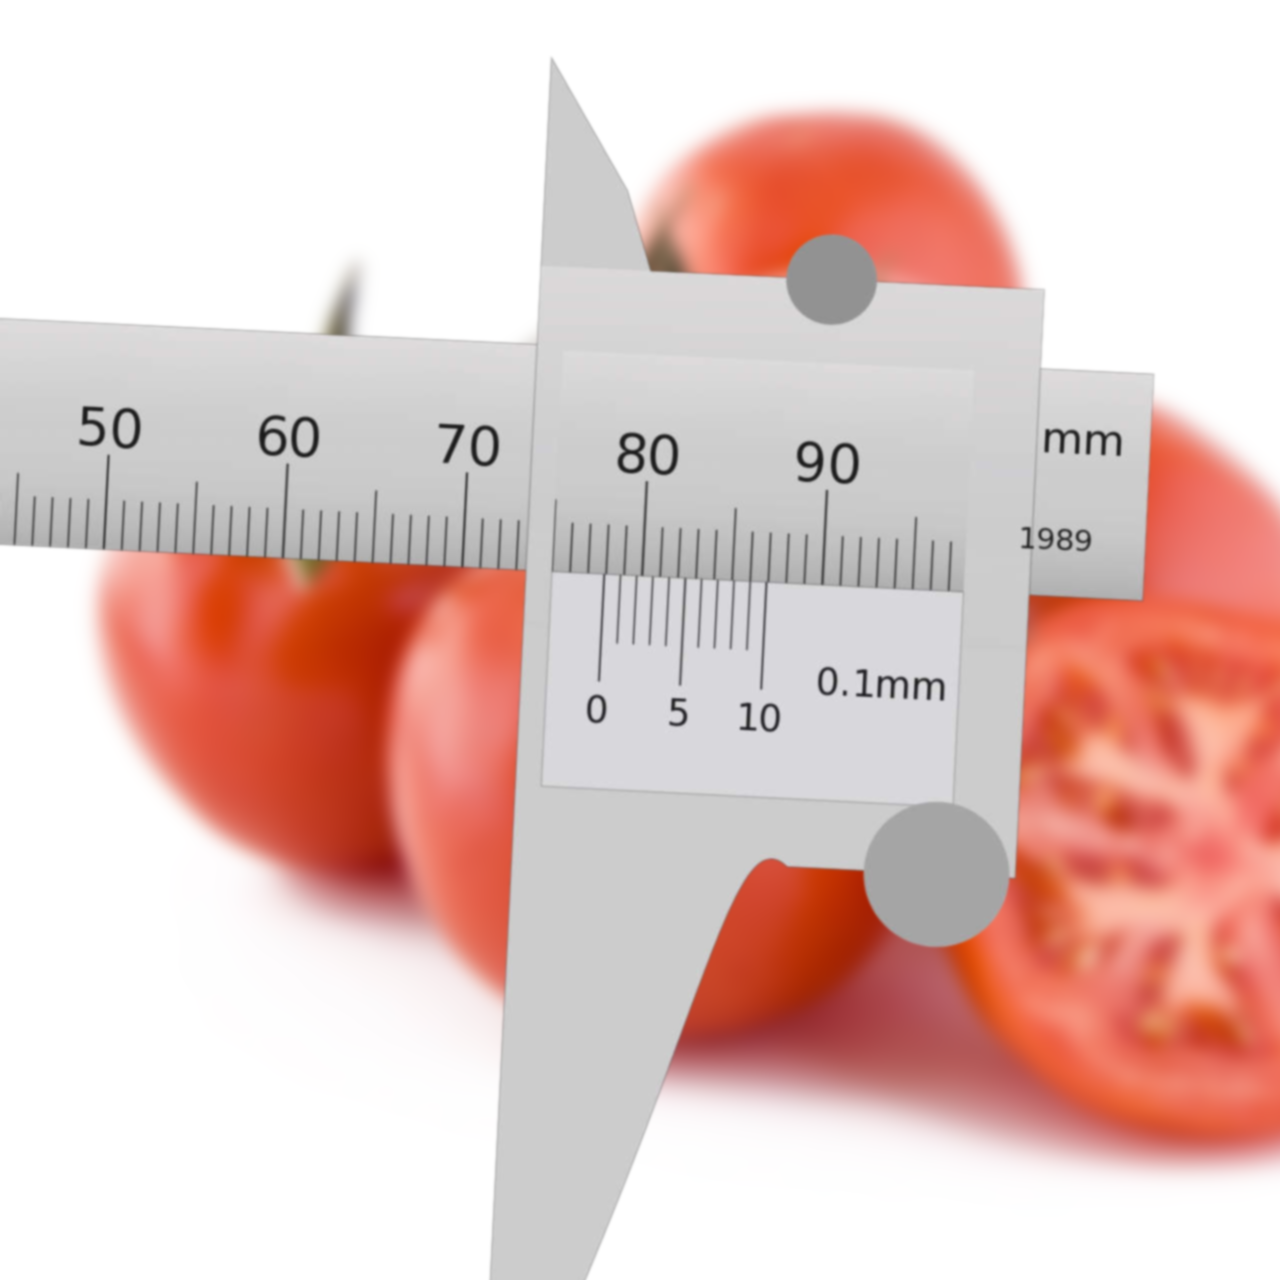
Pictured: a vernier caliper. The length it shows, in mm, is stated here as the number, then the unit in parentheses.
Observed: 77.9 (mm)
